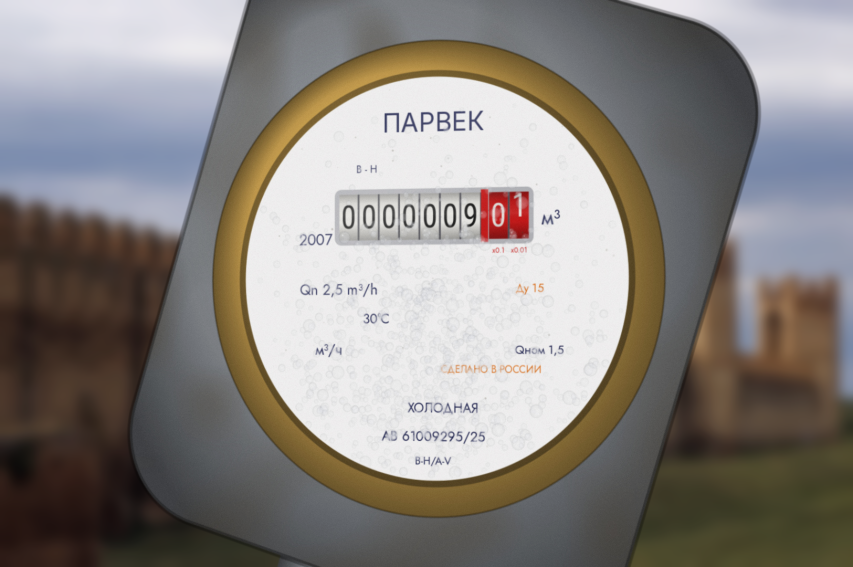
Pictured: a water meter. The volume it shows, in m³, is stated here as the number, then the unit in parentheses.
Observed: 9.01 (m³)
